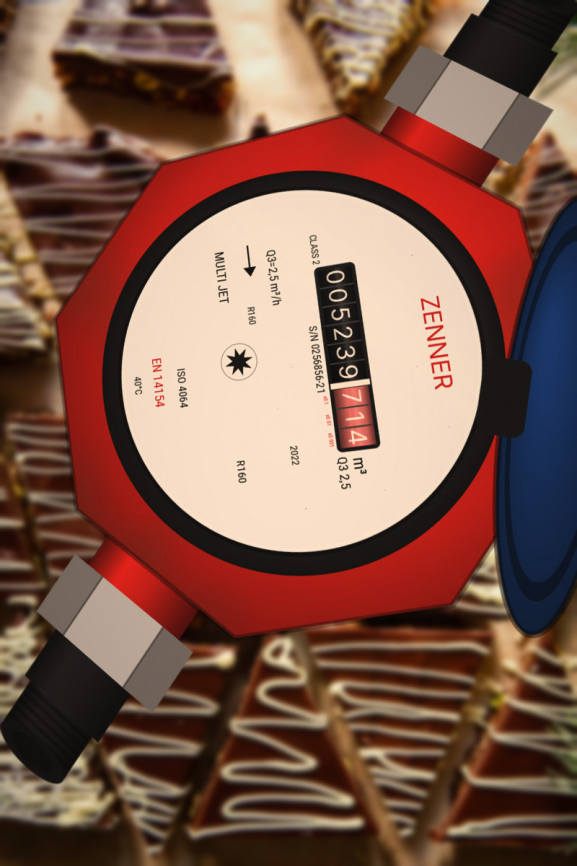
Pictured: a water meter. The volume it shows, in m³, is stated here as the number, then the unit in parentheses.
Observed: 5239.714 (m³)
